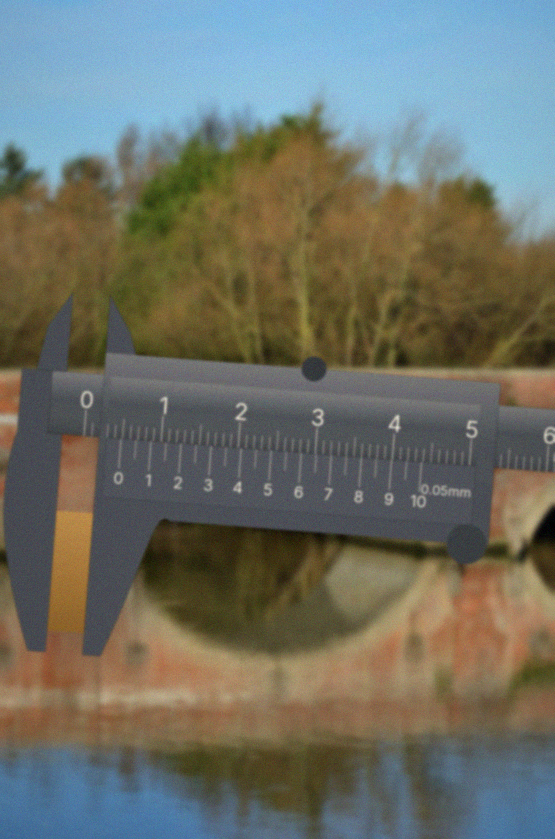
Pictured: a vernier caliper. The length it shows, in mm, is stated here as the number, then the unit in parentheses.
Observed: 4.8 (mm)
